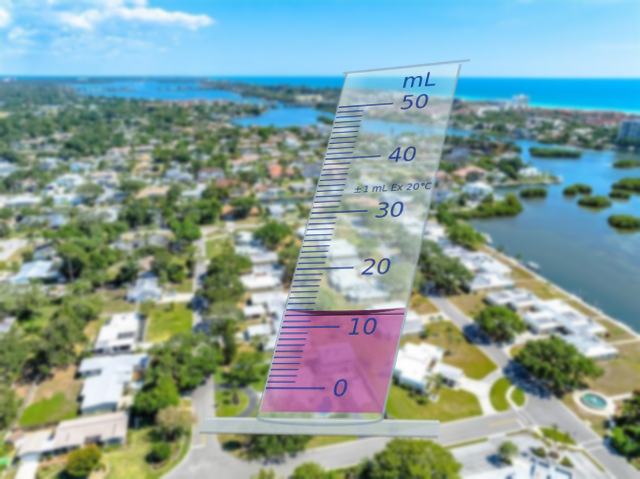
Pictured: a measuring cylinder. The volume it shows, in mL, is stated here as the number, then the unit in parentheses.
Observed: 12 (mL)
